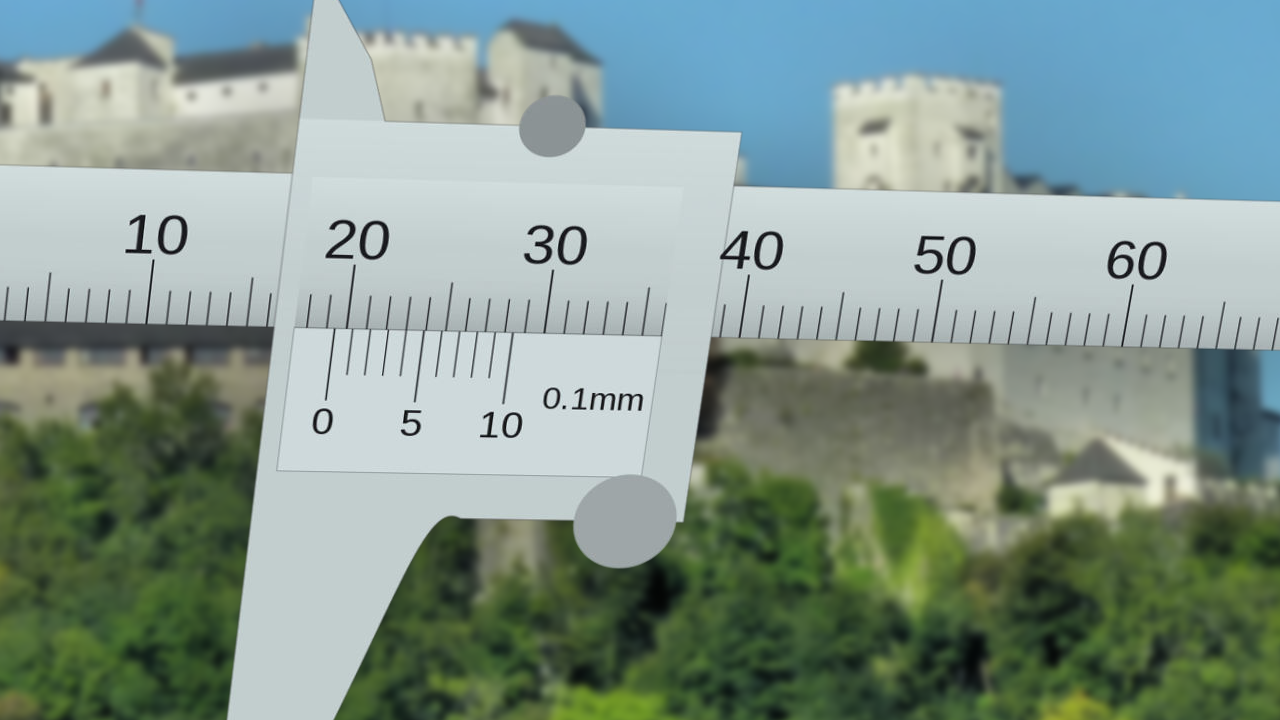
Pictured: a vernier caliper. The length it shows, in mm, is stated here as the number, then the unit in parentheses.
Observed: 19.4 (mm)
